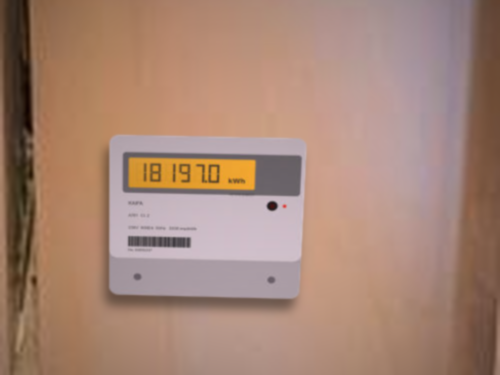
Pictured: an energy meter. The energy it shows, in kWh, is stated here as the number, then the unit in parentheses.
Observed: 18197.0 (kWh)
